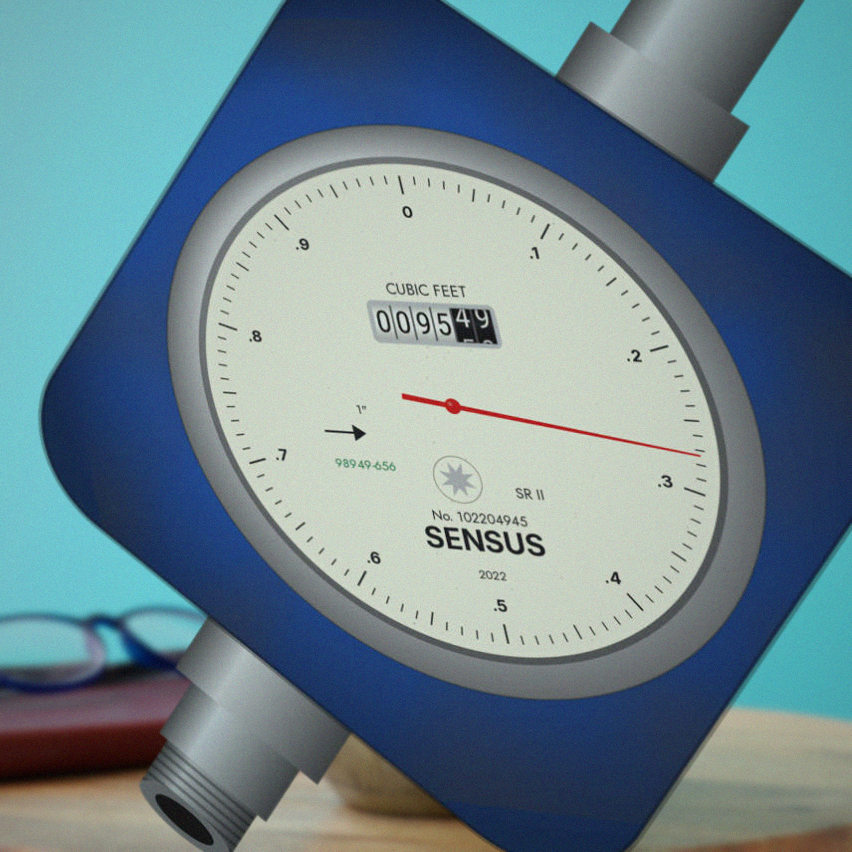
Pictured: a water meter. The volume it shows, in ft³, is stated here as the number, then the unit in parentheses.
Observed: 9549.27 (ft³)
